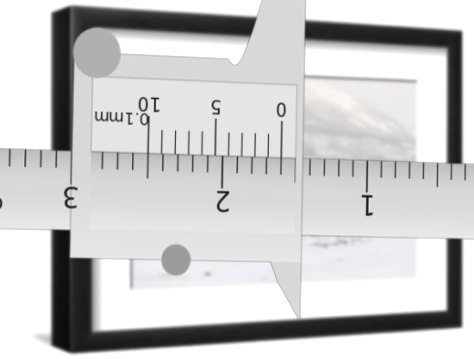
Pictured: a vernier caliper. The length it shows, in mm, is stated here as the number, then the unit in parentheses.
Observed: 16.0 (mm)
